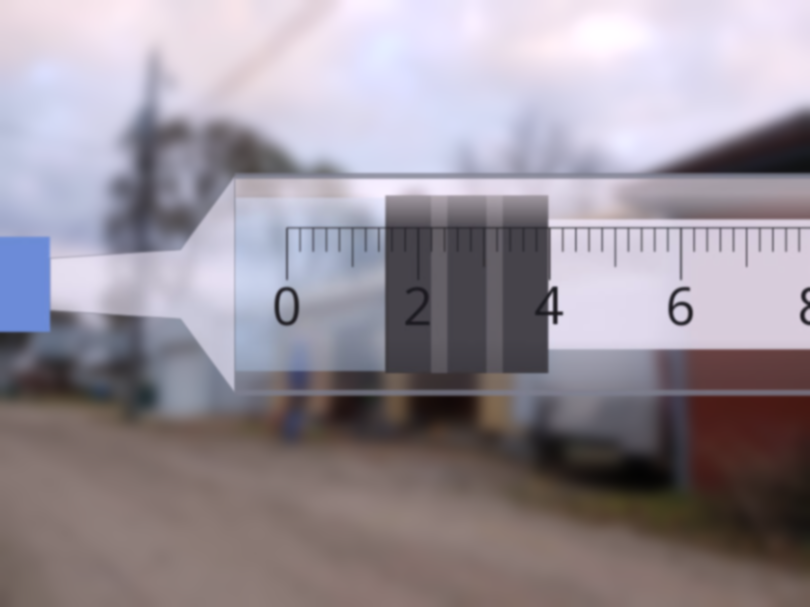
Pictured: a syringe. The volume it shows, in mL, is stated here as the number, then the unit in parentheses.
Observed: 1.5 (mL)
